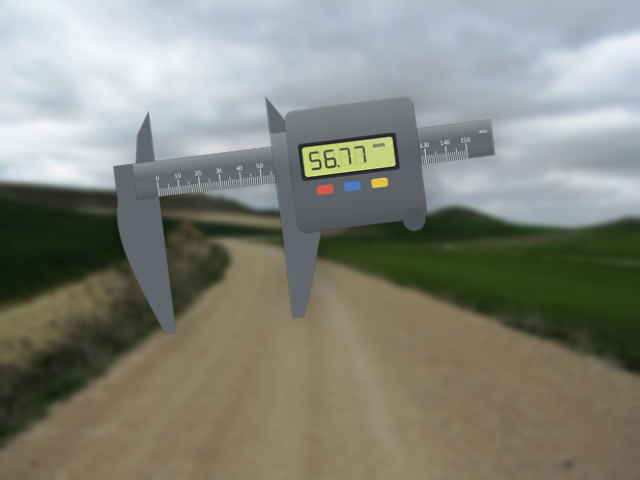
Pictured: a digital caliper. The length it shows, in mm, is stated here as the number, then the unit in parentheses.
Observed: 56.77 (mm)
